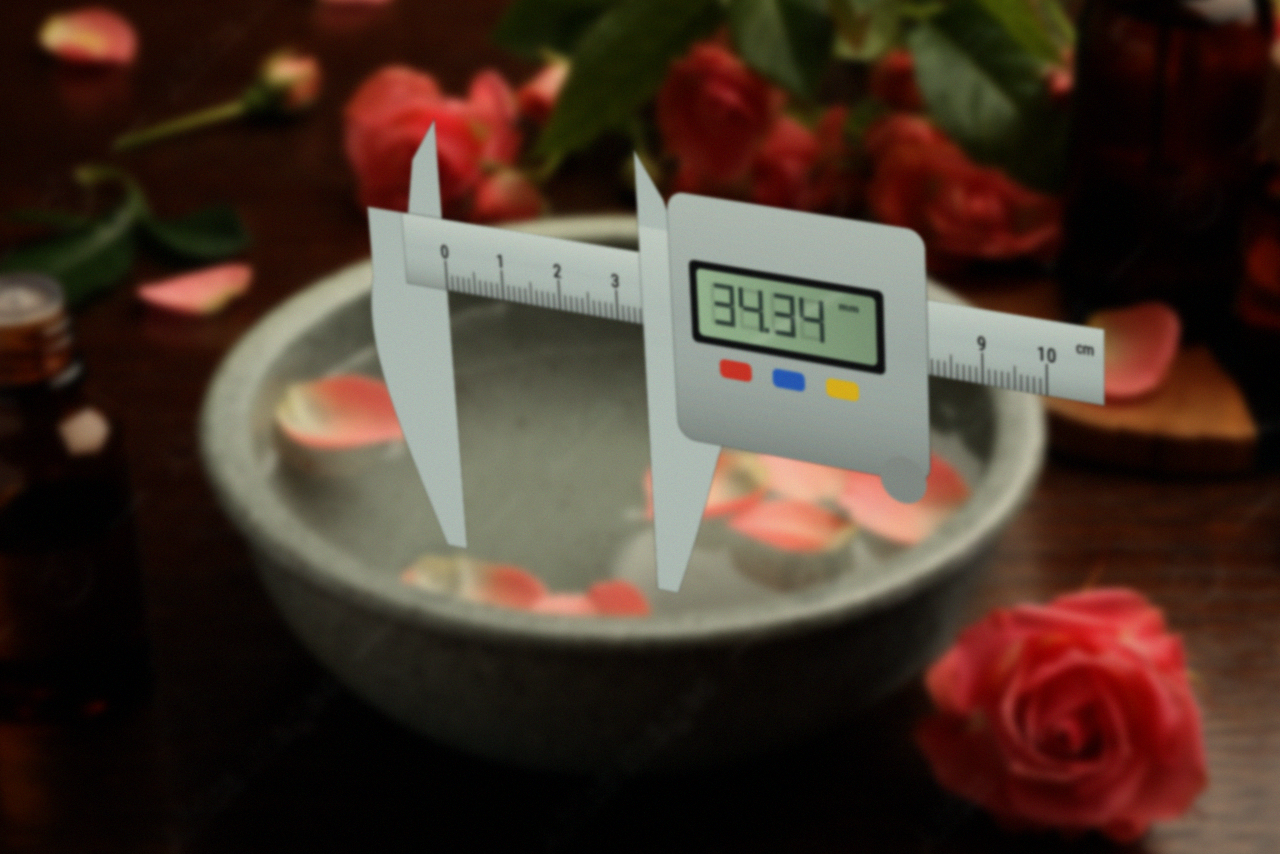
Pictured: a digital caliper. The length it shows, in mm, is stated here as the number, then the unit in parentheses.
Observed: 34.34 (mm)
